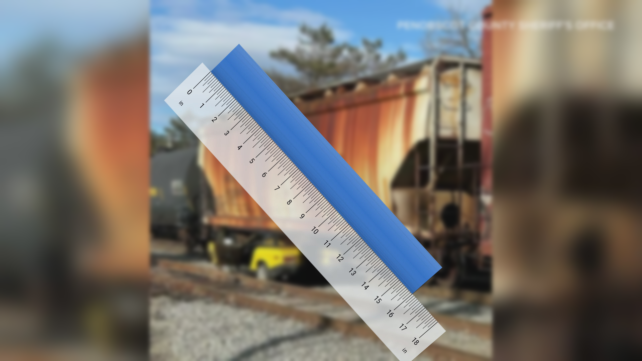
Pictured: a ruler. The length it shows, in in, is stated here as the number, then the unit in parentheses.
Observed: 16 (in)
